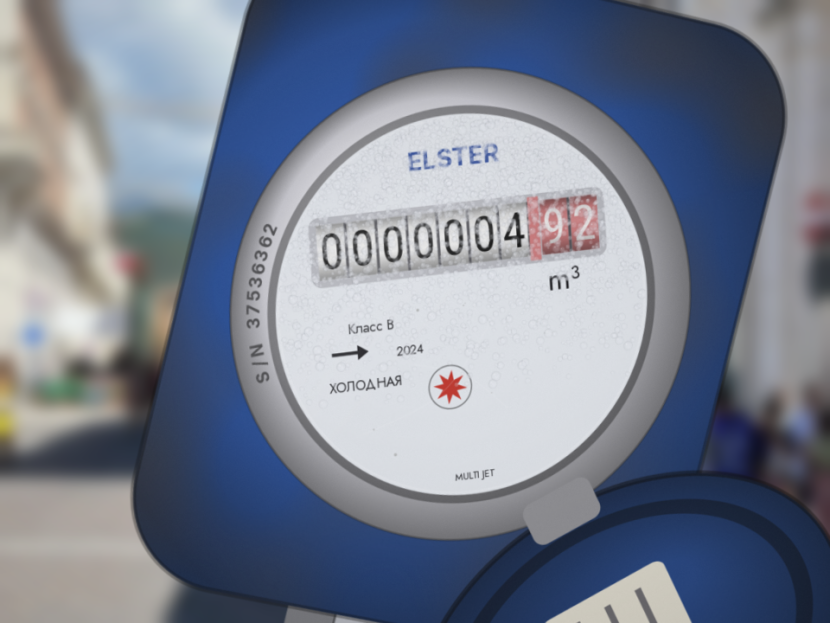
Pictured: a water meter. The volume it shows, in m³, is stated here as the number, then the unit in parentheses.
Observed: 4.92 (m³)
